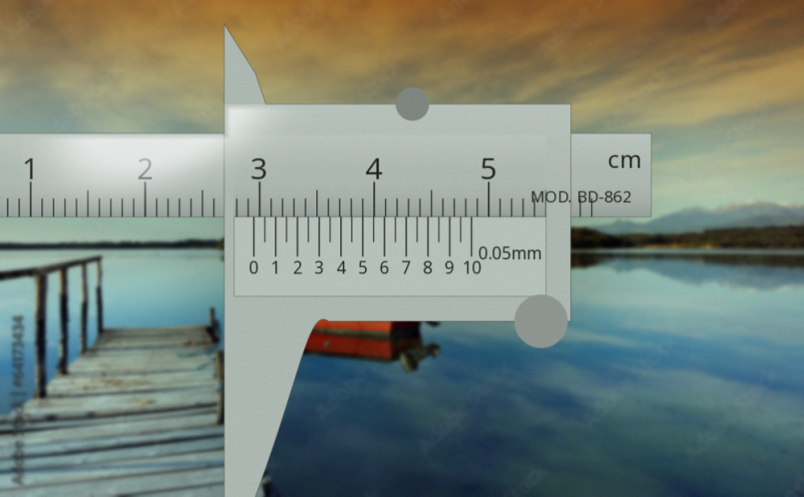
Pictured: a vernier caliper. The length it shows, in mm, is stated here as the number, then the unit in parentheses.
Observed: 29.5 (mm)
